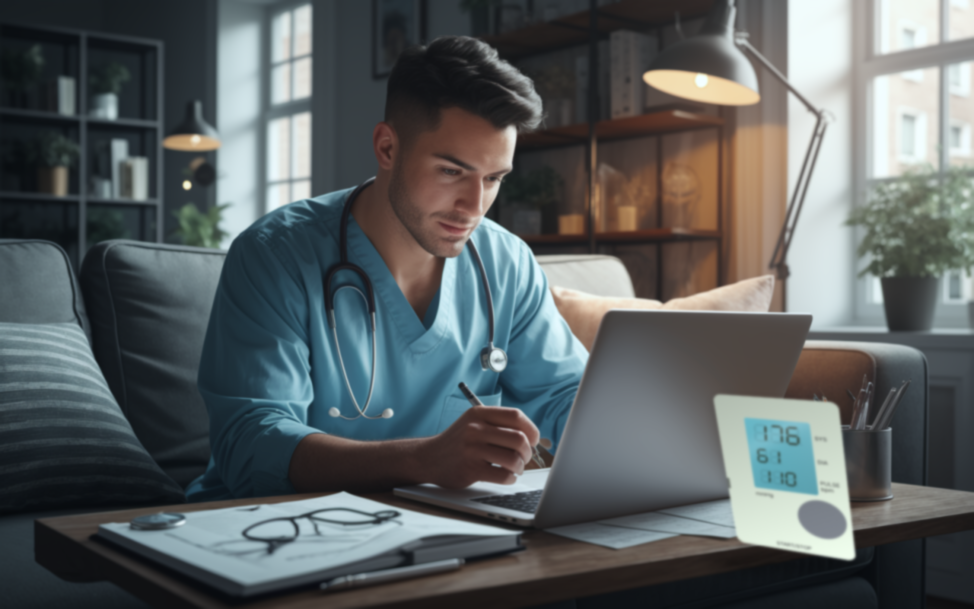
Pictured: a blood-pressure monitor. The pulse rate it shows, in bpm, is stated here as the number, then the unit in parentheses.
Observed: 110 (bpm)
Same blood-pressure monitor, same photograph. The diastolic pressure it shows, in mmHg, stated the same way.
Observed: 61 (mmHg)
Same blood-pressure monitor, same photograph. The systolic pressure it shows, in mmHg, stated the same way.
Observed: 176 (mmHg)
